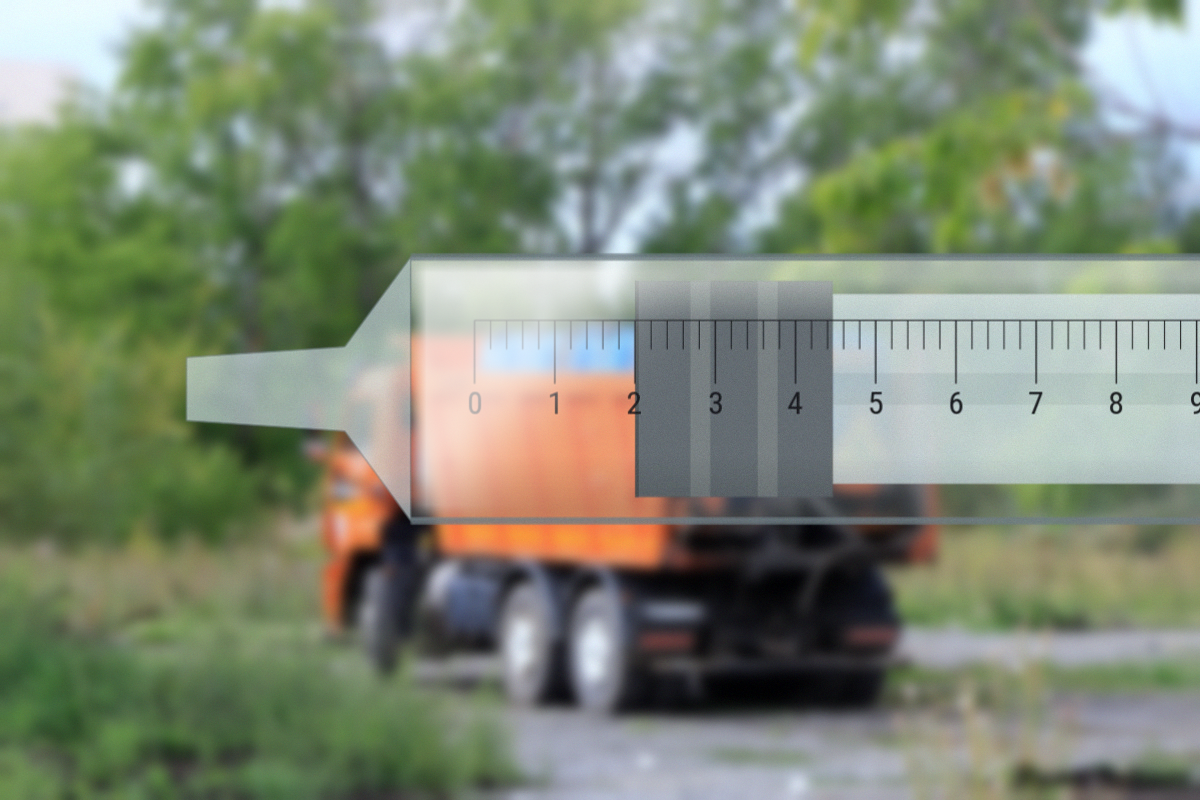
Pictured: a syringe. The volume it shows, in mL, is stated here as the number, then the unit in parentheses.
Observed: 2 (mL)
